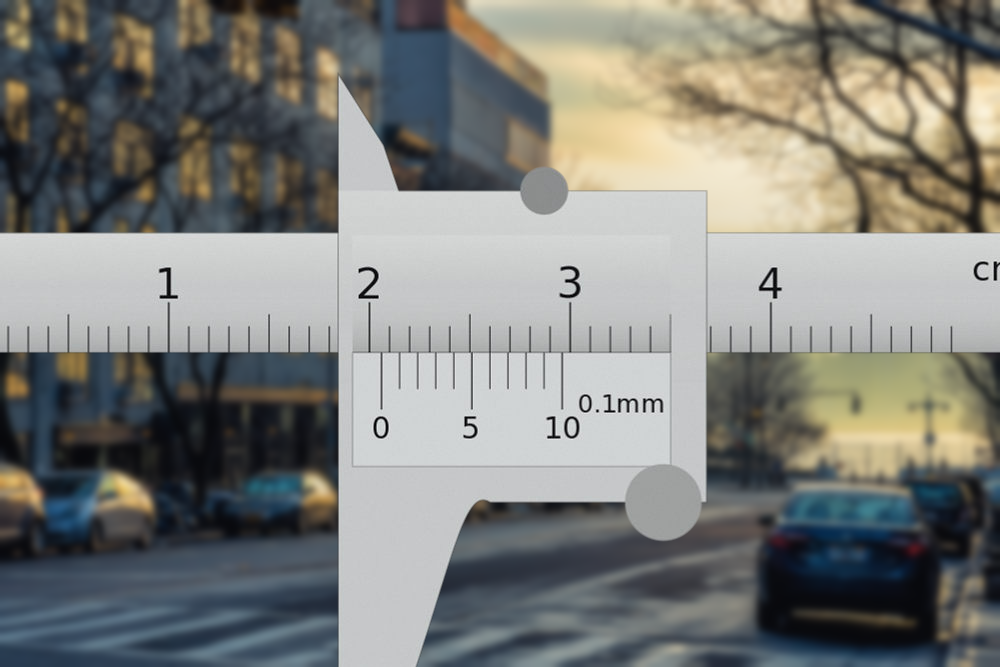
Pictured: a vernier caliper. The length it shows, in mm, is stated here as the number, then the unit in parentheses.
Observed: 20.6 (mm)
